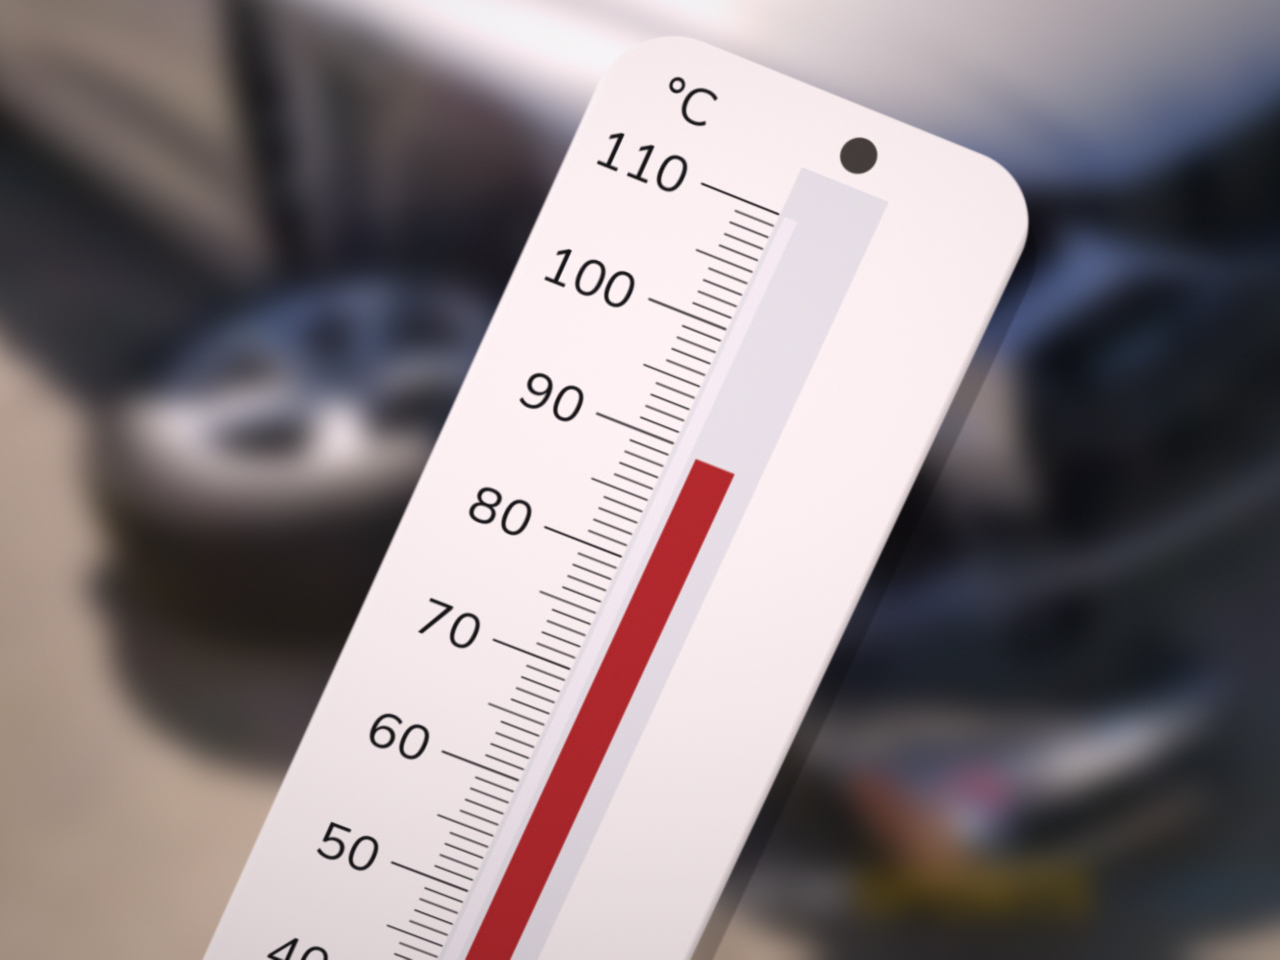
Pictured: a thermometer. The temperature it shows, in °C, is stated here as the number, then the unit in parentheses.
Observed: 89.5 (°C)
